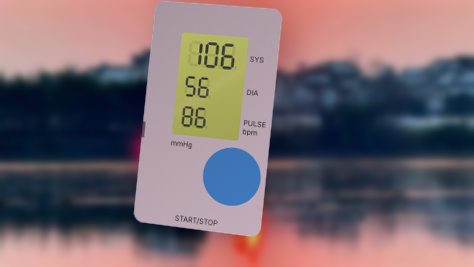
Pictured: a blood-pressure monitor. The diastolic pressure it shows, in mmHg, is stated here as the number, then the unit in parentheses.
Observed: 56 (mmHg)
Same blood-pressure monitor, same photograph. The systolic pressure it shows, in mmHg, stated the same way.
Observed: 106 (mmHg)
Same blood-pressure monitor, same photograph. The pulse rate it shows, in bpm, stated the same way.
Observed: 86 (bpm)
